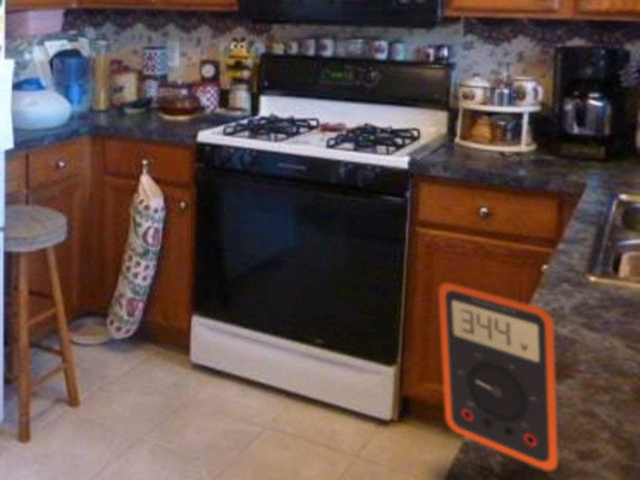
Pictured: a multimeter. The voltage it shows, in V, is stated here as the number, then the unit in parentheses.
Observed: 344 (V)
